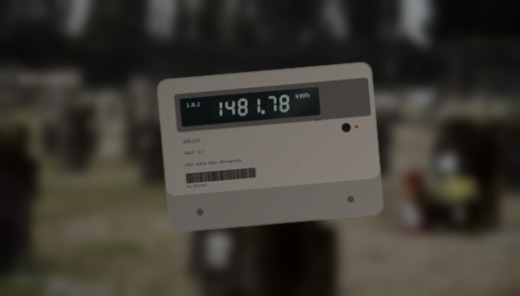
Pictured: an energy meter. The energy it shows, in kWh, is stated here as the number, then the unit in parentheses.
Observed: 1481.78 (kWh)
